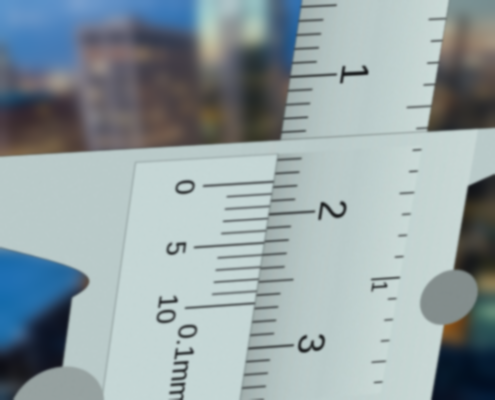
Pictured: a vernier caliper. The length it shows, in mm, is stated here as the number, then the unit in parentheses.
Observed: 17.6 (mm)
